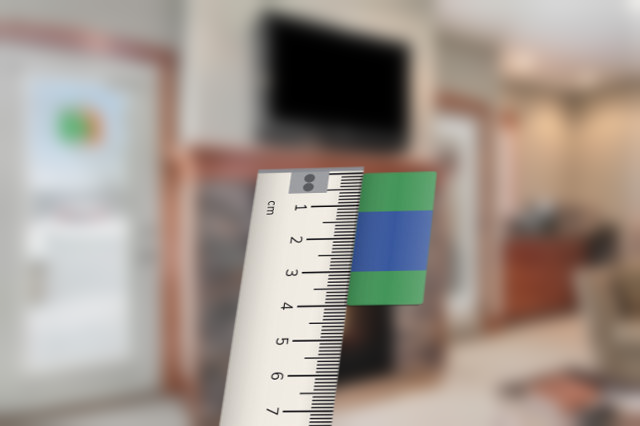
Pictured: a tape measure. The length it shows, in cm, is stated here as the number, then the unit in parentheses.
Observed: 4 (cm)
